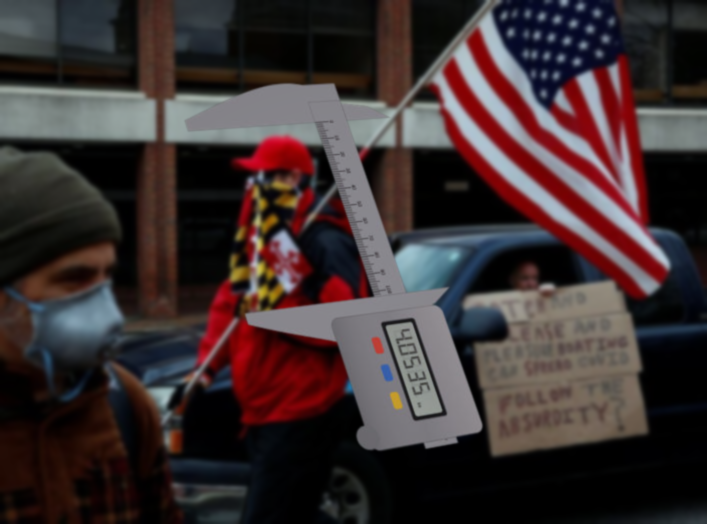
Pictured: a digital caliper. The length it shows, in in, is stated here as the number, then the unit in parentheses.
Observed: 4.0535 (in)
